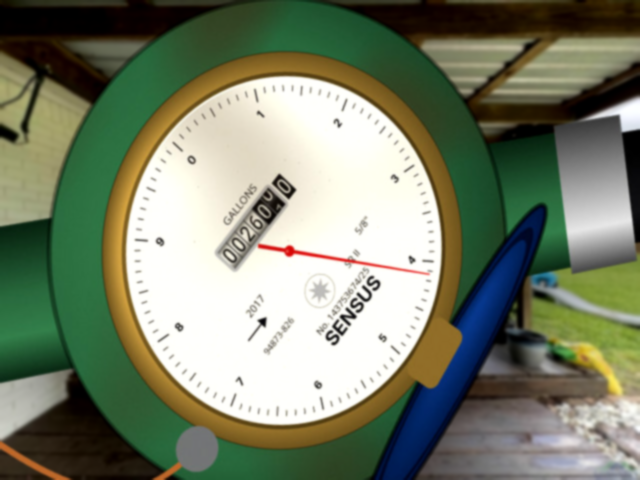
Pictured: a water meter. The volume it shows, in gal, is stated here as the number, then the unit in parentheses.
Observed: 26004.1 (gal)
